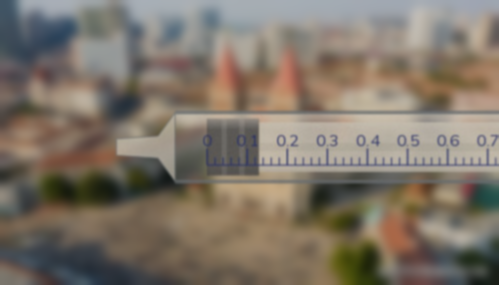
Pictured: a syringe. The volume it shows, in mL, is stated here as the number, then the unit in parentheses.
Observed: 0 (mL)
